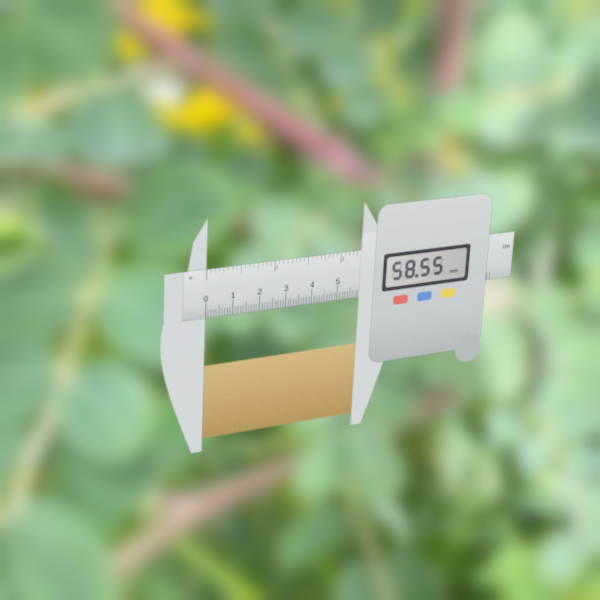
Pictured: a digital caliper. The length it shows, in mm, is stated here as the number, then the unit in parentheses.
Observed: 58.55 (mm)
